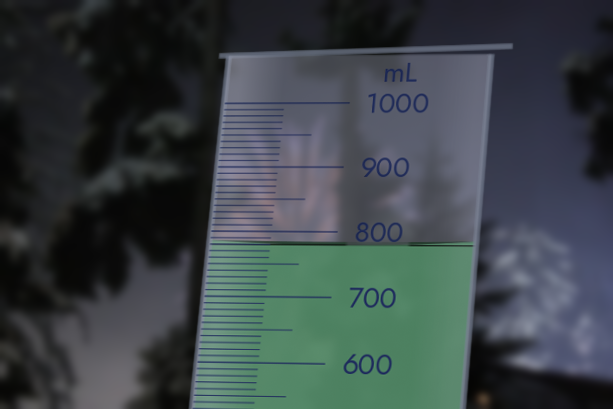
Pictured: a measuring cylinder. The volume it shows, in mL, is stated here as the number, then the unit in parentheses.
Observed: 780 (mL)
